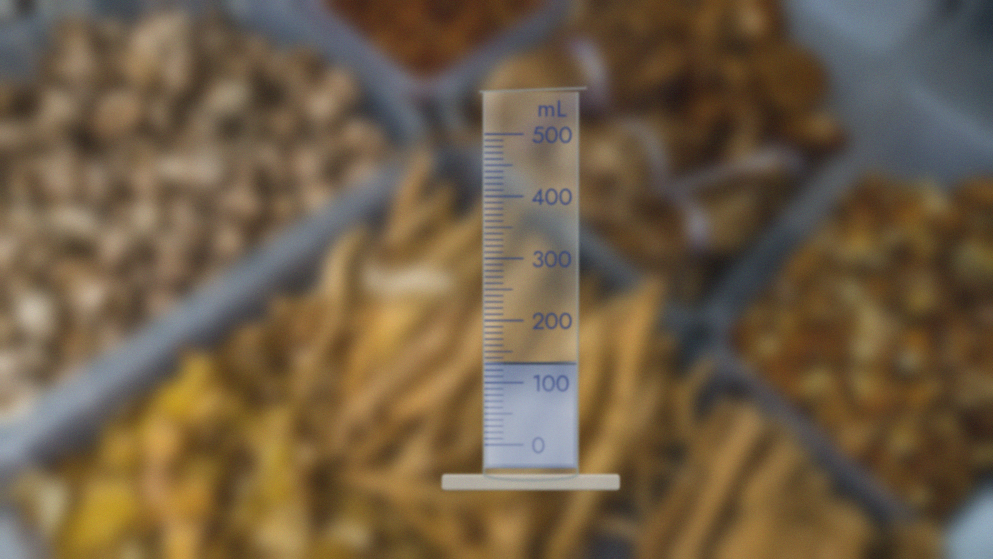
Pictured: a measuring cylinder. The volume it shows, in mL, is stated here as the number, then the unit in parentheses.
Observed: 130 (mL)
